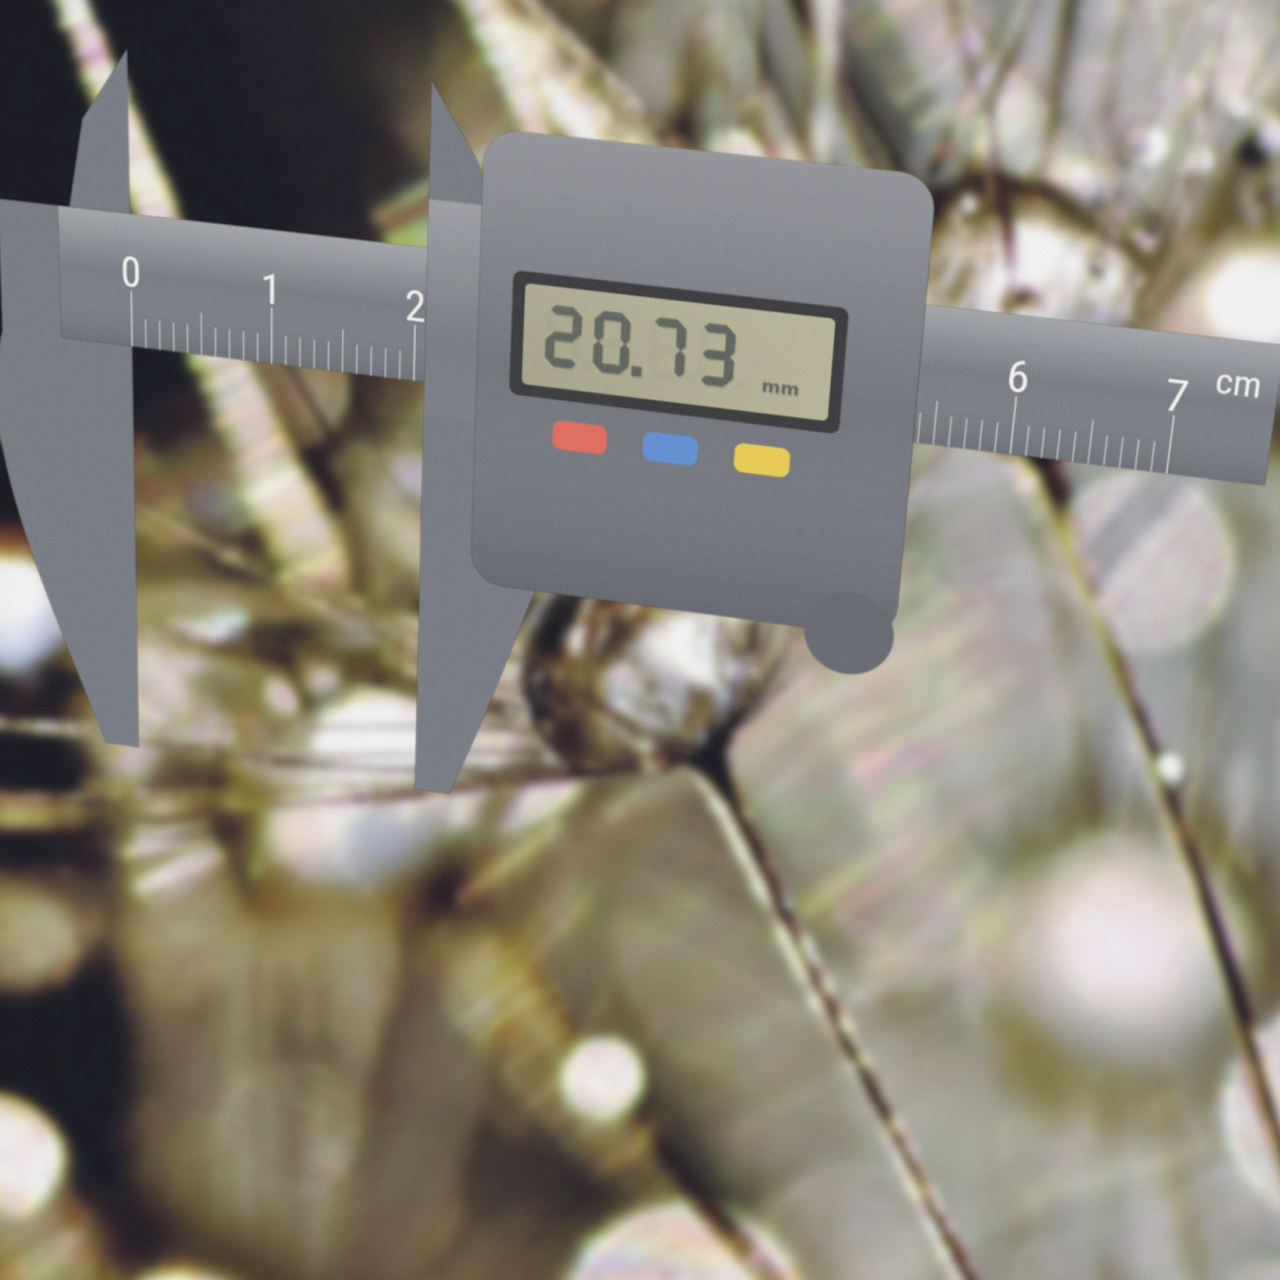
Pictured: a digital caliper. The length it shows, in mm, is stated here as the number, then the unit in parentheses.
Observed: 20.73 (mm)
